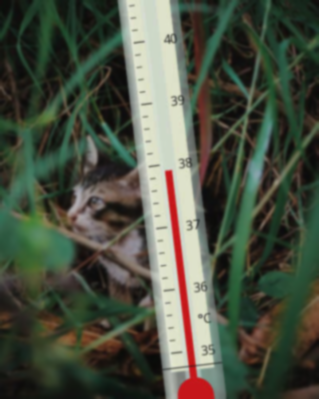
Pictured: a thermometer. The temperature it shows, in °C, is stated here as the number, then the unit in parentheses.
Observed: 37.9 (°C)
